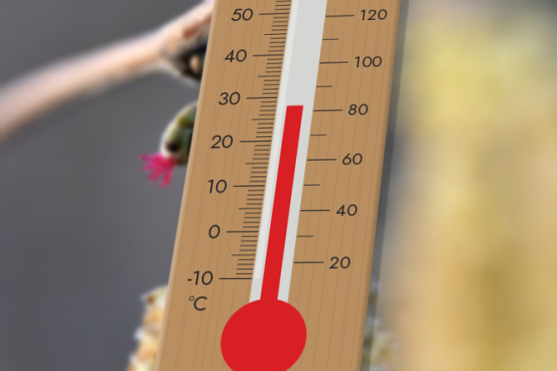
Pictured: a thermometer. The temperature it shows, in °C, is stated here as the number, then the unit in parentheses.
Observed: 28 (°C)
